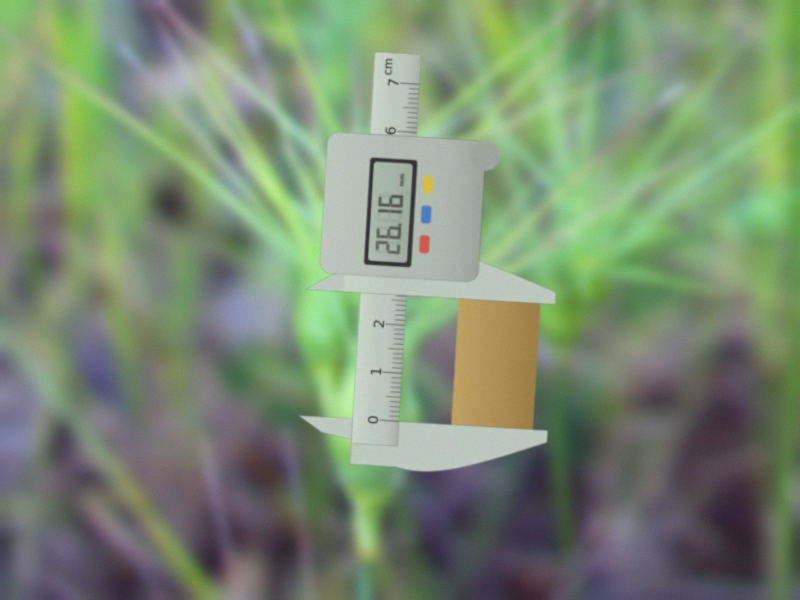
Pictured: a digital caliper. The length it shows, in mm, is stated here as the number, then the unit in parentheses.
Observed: 26.16 (mm)
